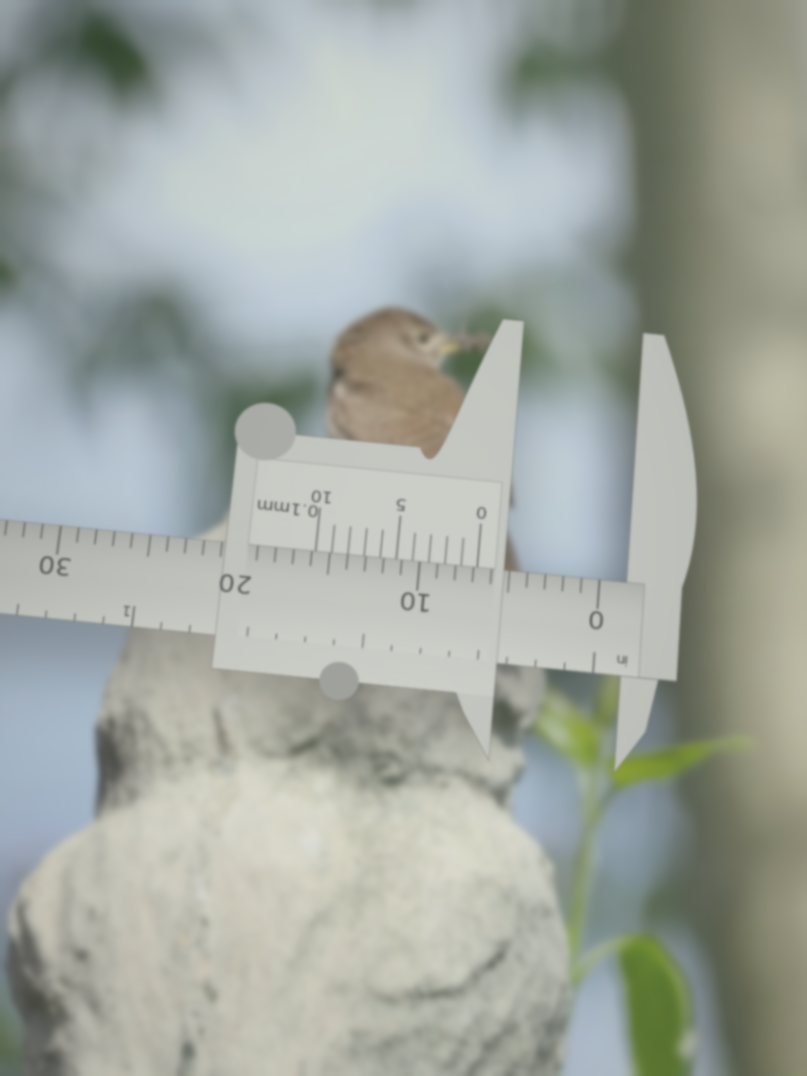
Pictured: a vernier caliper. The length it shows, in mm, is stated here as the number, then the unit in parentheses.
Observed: 6.8 (mm)
